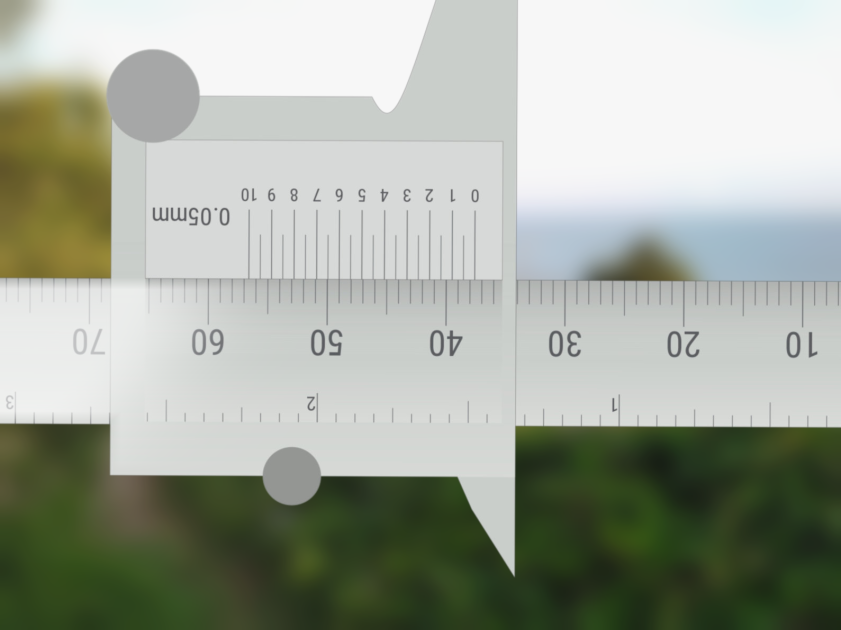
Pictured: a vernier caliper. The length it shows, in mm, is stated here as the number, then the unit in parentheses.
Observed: 37.6 (mm)
